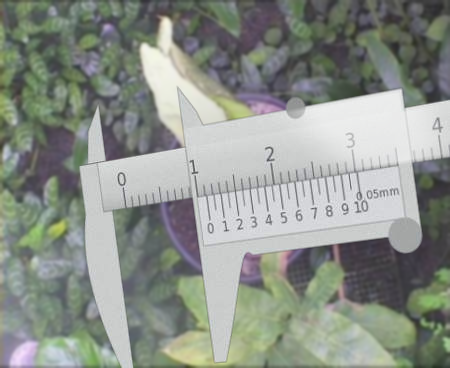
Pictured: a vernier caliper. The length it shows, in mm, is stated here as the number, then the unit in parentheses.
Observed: 11.2 (mm)
